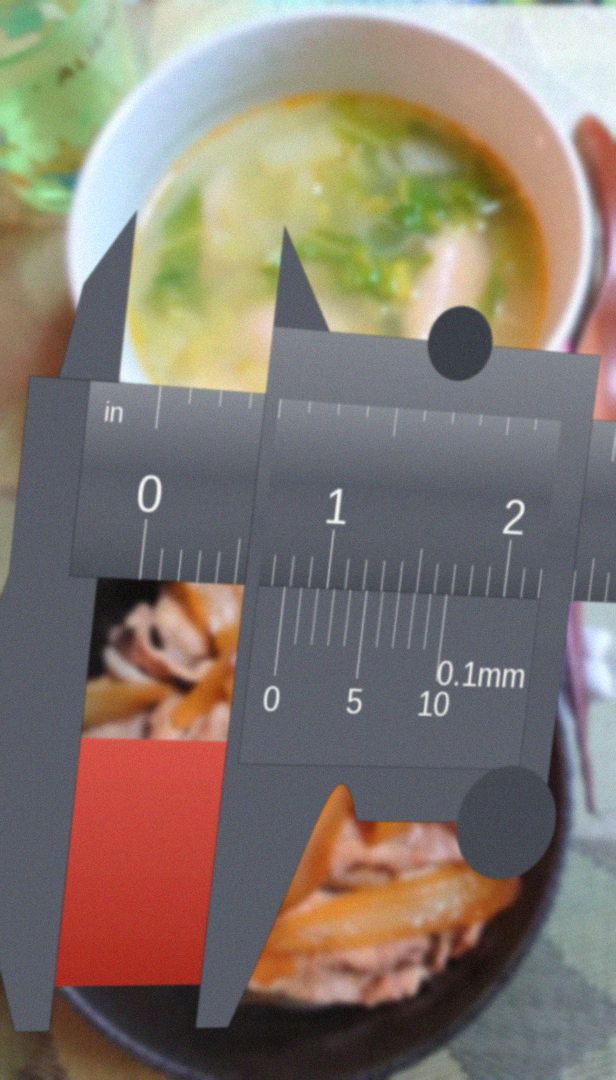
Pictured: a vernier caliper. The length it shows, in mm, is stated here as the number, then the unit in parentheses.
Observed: 7.7 (mm)
